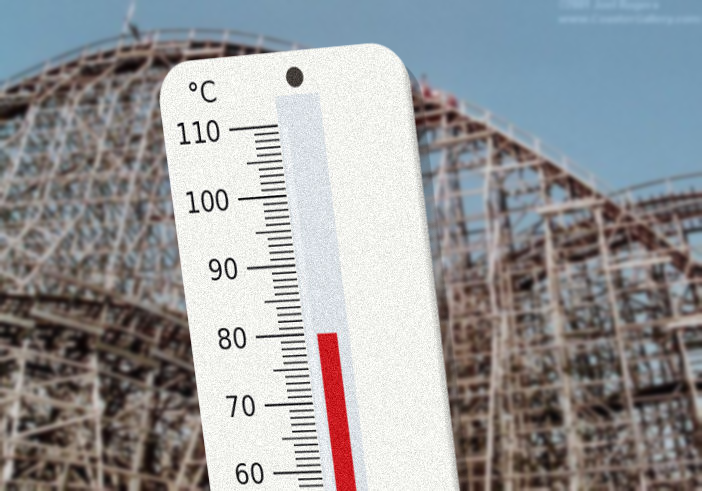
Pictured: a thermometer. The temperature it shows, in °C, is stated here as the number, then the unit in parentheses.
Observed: 80 (°C)
